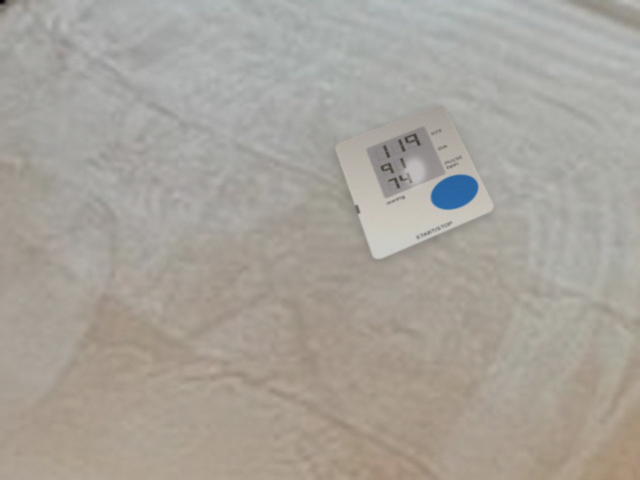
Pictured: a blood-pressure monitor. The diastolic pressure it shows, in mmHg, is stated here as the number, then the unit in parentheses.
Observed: 91 (mmHg)
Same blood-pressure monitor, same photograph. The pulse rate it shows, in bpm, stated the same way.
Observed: 74 (bpm)
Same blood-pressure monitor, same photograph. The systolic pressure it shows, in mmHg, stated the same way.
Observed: 119 (mmHg)
